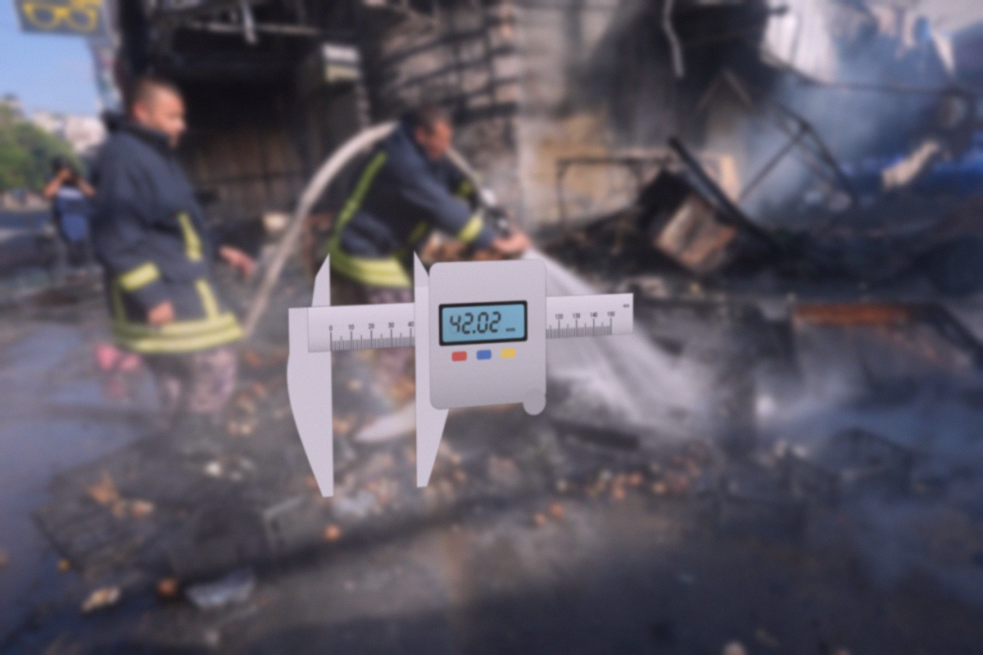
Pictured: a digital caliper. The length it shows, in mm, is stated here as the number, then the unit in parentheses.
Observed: 42.02 (mm)
